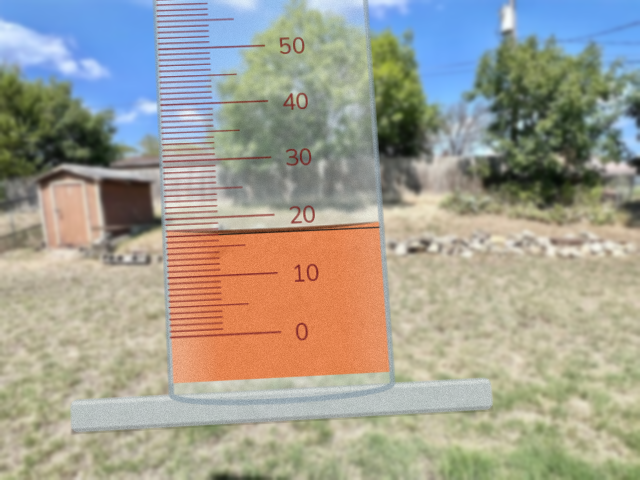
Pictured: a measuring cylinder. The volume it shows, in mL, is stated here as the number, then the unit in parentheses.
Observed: 17 (mL)
